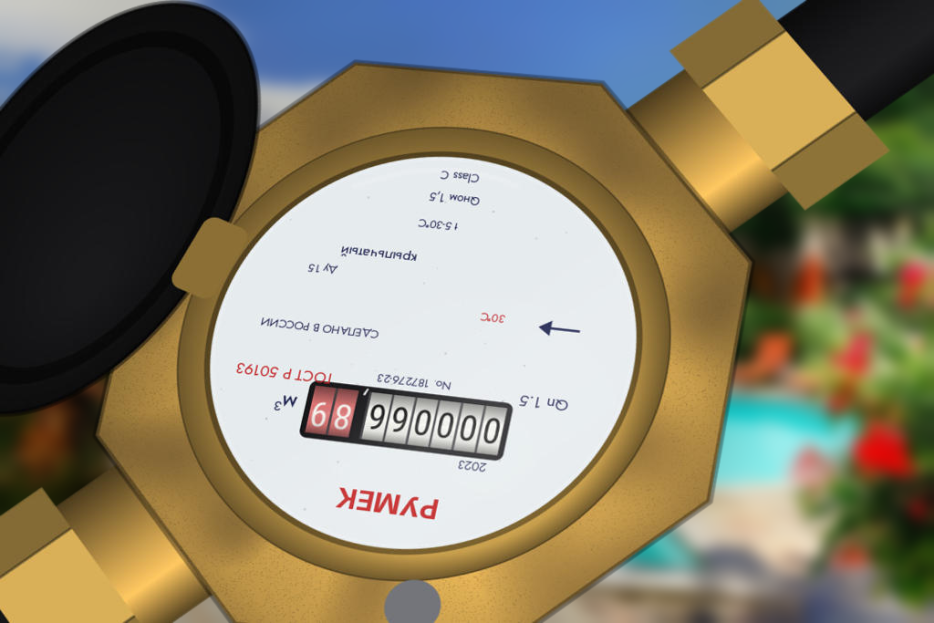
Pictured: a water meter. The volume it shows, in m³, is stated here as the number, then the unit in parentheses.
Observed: 66.89 (m³)
